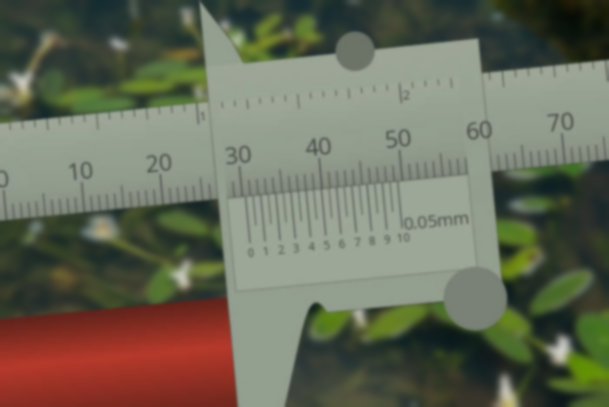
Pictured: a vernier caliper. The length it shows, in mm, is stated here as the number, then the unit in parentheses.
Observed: 30.4 (mm)
